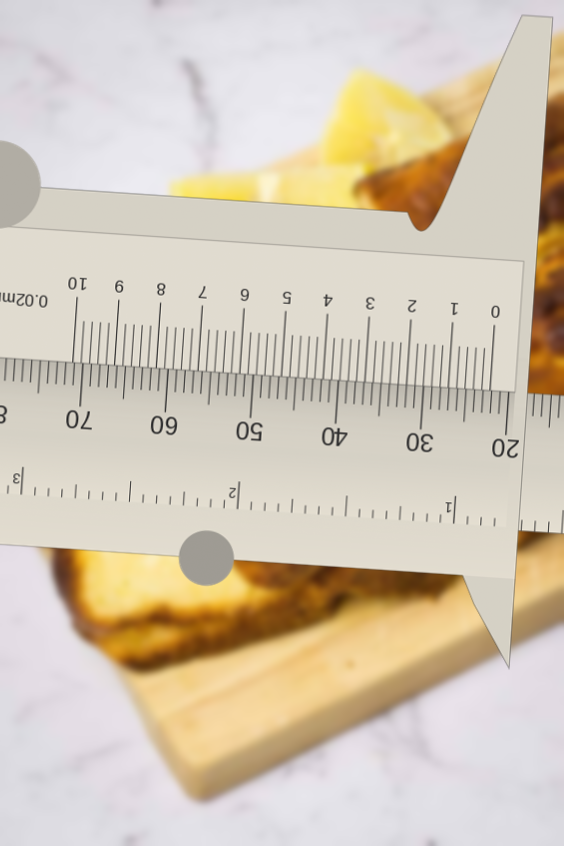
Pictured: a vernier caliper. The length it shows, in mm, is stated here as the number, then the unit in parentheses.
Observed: 22.2 (mm)
